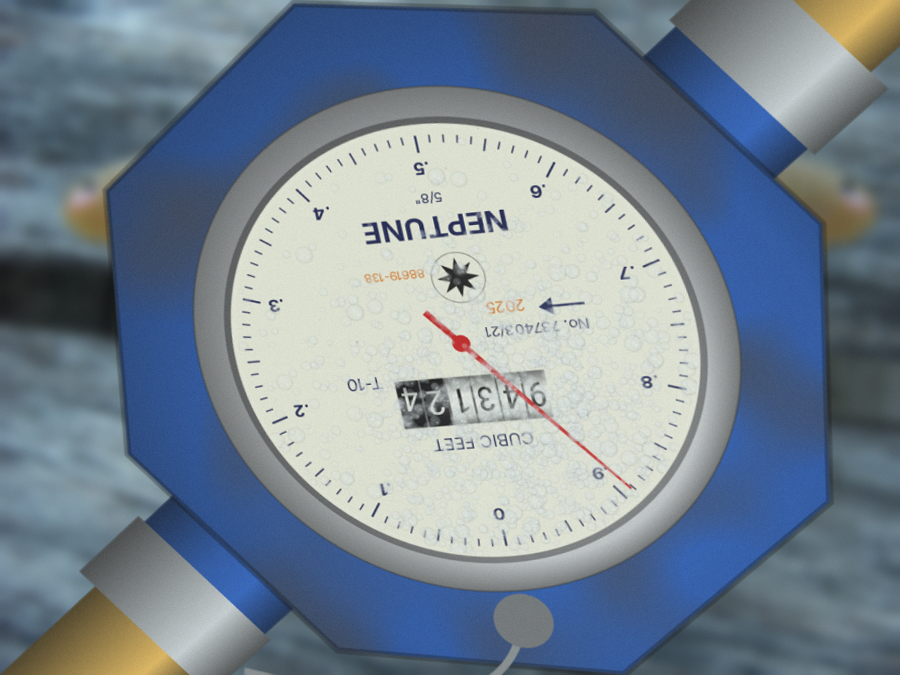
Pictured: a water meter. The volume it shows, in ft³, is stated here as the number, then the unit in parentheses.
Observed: 943123.89 (ft³)
